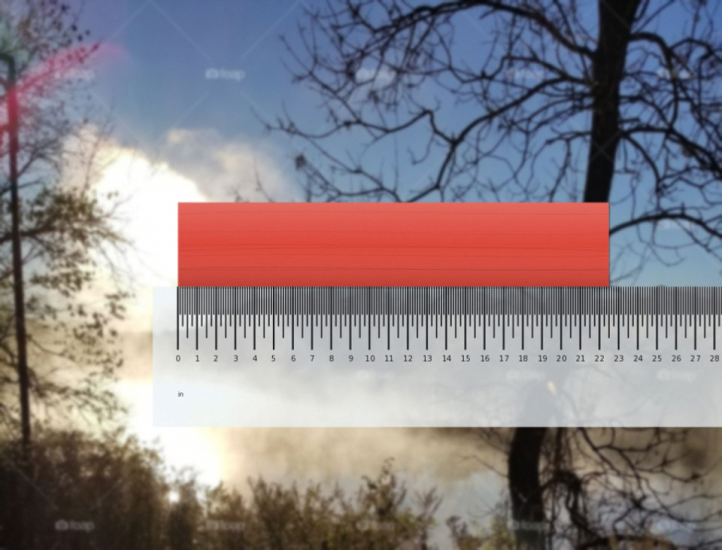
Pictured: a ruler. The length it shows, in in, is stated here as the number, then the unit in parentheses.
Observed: 22.5 (in)
